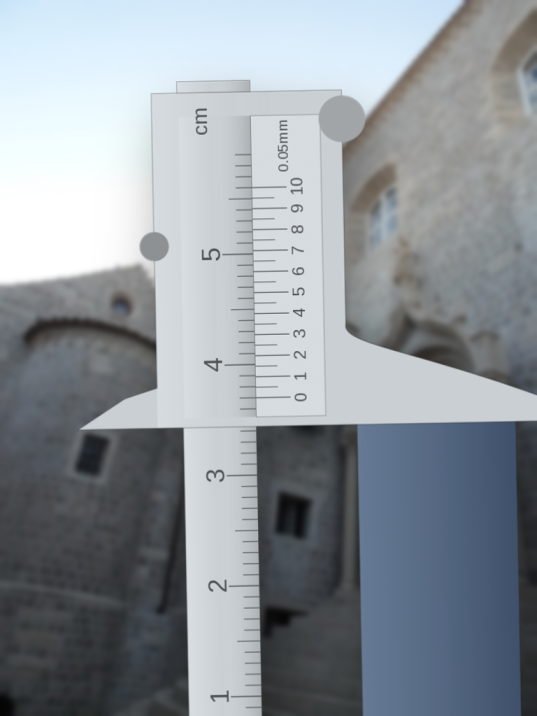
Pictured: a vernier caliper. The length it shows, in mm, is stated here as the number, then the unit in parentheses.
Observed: 37.0 (mm)
